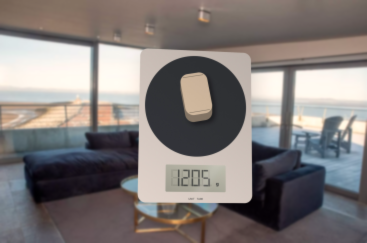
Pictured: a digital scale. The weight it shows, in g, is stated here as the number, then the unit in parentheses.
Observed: 1205 (g)
